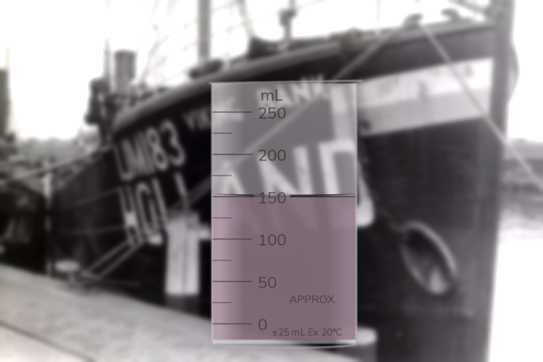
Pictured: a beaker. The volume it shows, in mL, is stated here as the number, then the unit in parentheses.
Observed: 150 (mL)
